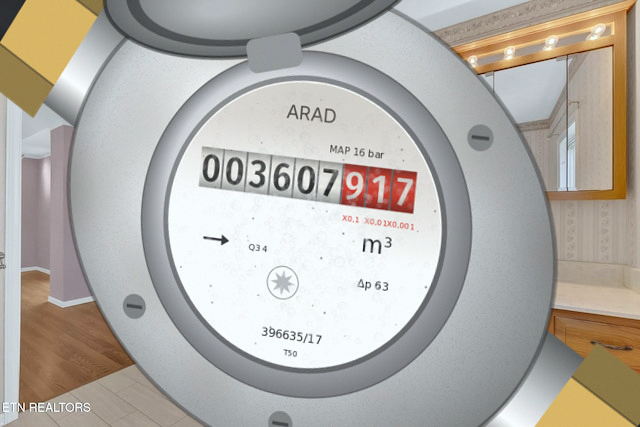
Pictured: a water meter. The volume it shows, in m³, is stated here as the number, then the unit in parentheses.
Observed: 3607.917 (m³)
